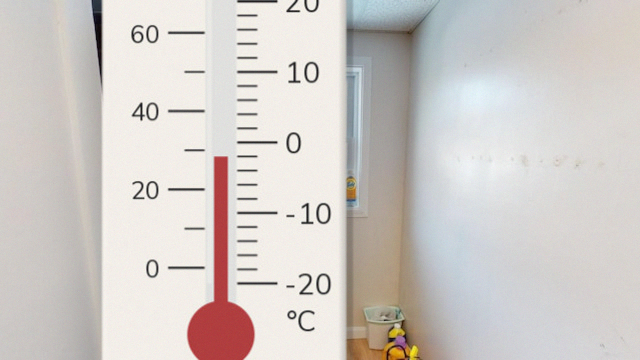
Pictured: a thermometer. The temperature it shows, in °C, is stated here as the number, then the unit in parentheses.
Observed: -2 (°C)
